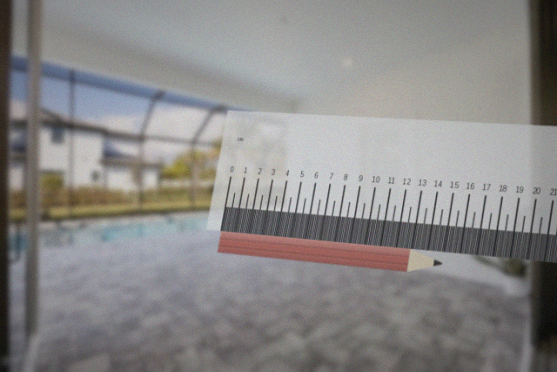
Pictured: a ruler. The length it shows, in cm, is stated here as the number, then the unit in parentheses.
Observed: 15 (cm)
